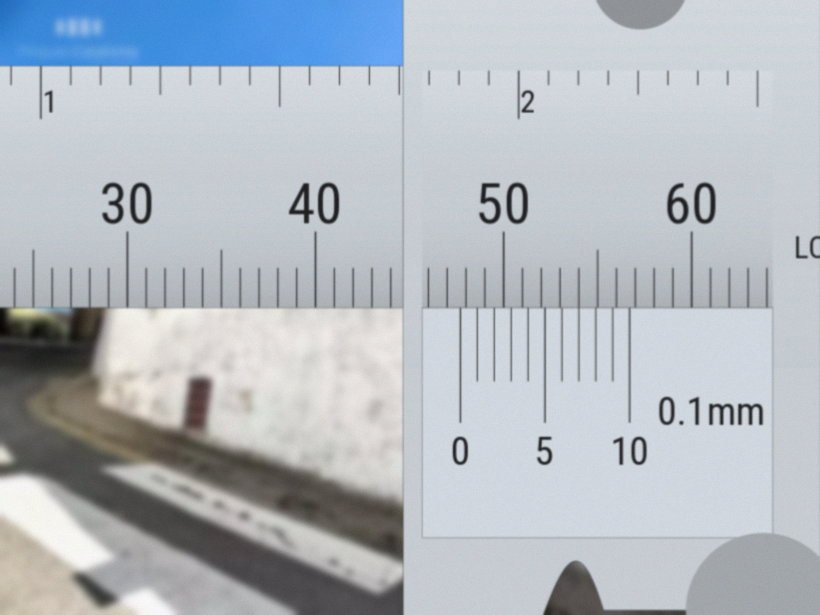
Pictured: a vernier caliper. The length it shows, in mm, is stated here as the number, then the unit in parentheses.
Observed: 47.7 (mm)
